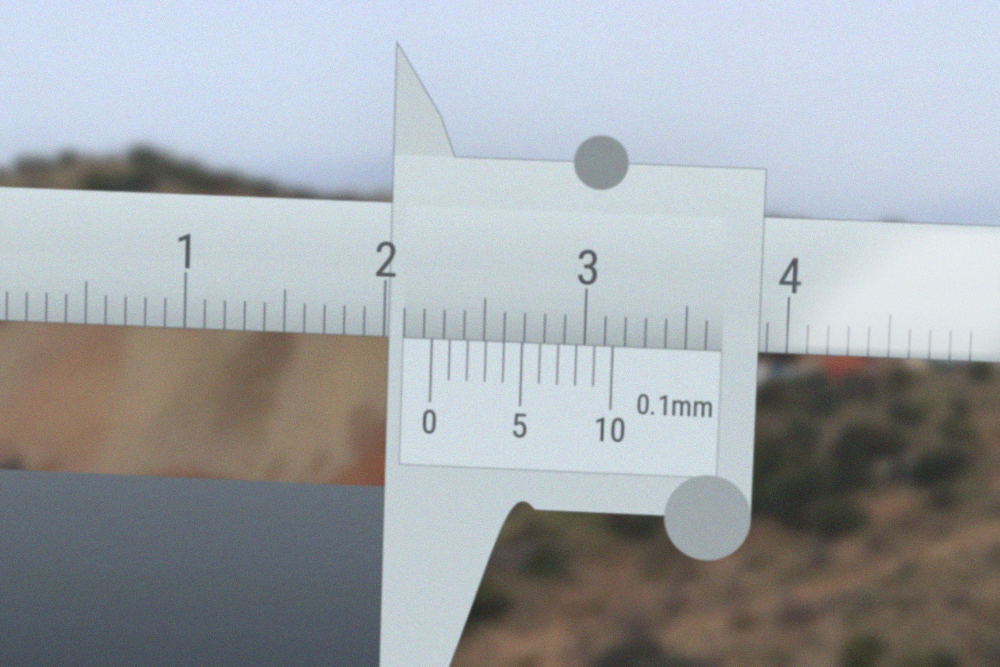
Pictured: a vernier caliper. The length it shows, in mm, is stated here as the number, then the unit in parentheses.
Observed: 22.4 (mm)
